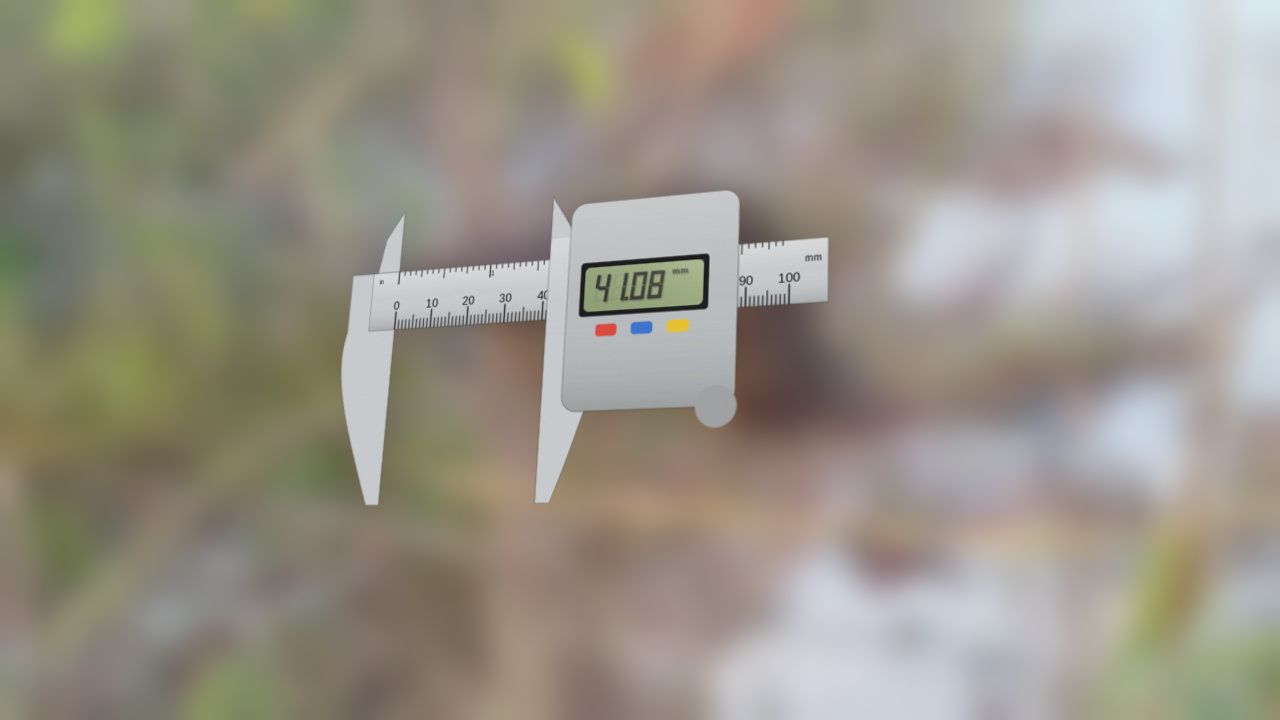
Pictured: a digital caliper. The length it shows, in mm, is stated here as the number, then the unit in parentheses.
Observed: 41.08 (mm)
